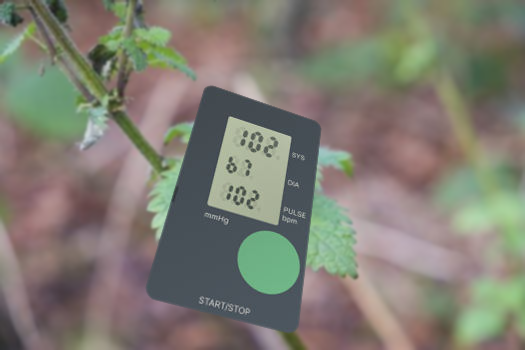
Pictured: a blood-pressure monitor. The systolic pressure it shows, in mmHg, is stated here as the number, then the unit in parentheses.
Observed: 102 (mmHg)
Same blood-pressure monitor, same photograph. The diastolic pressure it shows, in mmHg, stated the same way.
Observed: 67 (mmHg)
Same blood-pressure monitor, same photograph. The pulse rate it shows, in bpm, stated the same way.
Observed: 102 (bpm)
